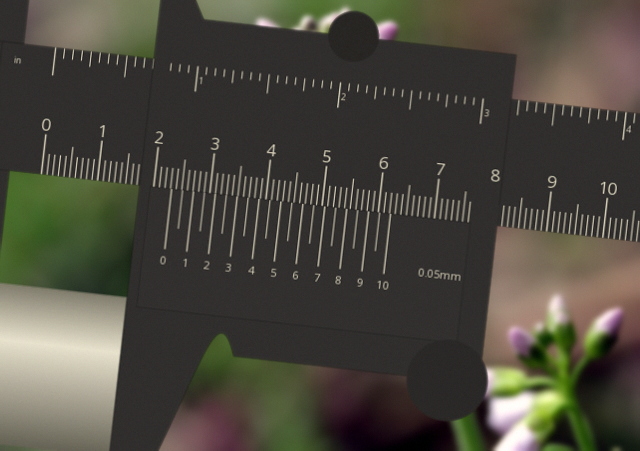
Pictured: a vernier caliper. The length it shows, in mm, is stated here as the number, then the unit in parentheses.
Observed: 23.2 (mm)
